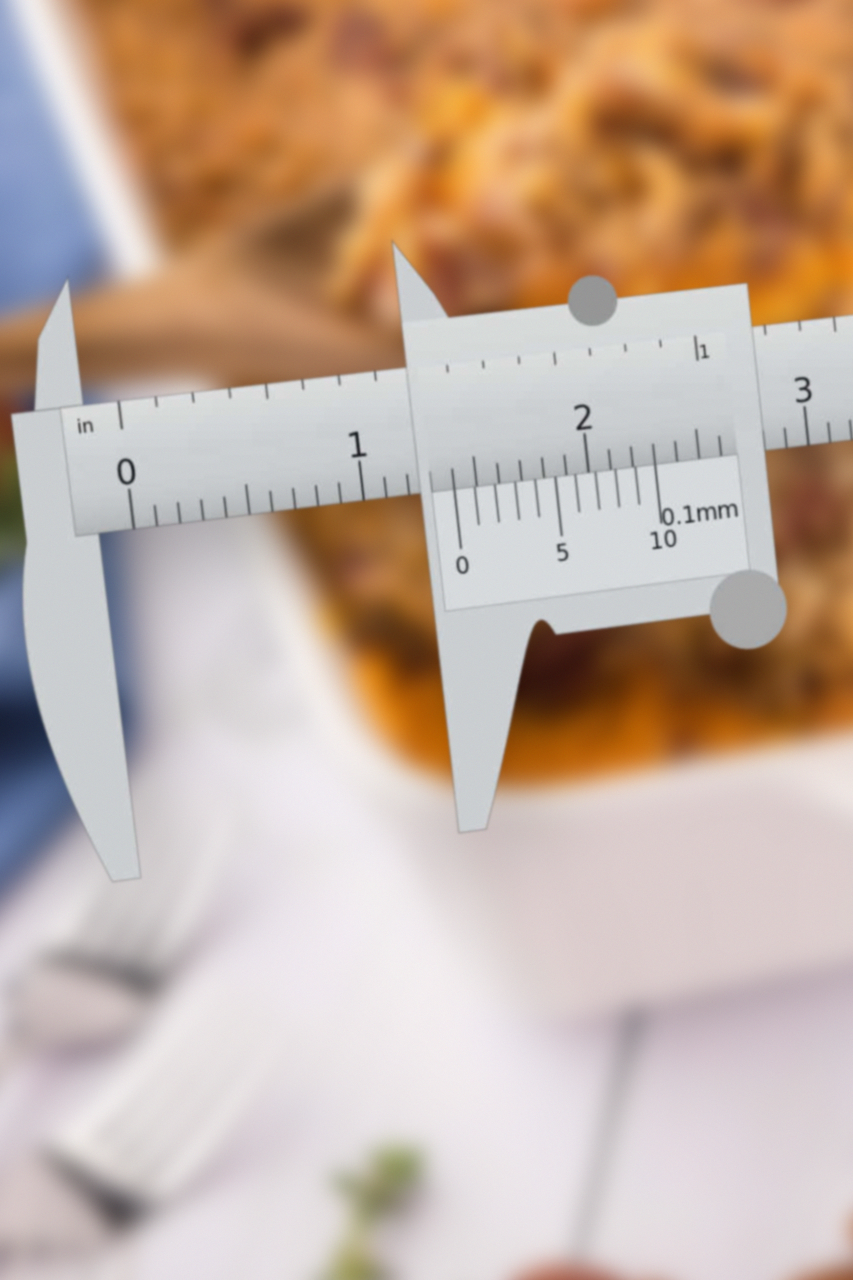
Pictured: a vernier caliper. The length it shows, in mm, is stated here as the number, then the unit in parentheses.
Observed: 14.0 (mm)
